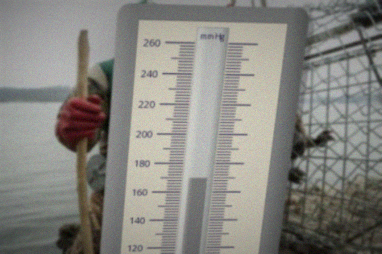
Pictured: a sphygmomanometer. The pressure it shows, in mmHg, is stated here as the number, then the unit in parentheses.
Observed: 170 (mmHg)
